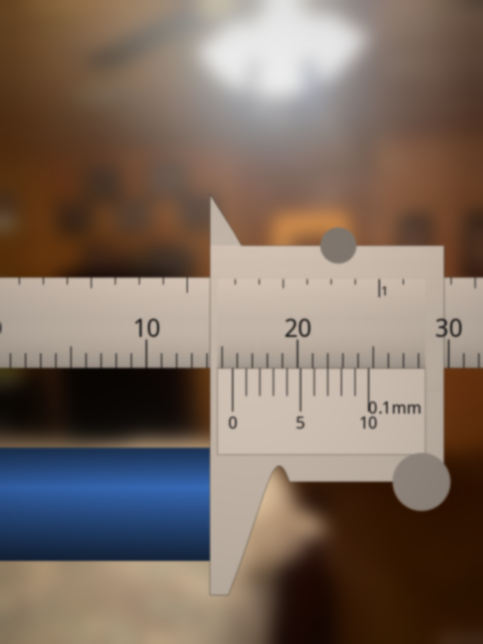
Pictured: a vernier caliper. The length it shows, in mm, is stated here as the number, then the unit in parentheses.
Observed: 15.7 (mm)
